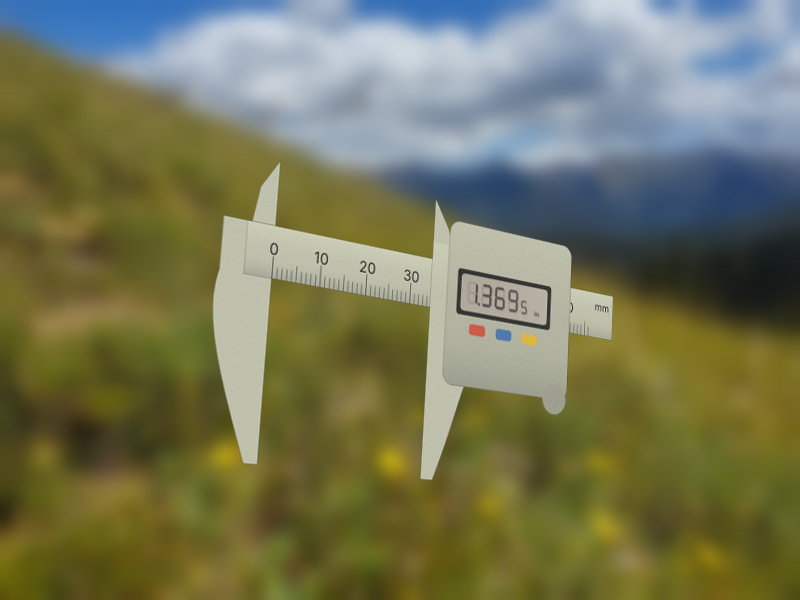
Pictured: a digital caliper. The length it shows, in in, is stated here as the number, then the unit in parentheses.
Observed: 1.3695 (in)
